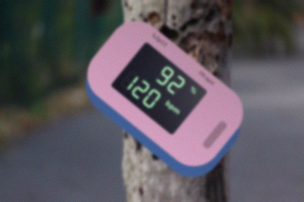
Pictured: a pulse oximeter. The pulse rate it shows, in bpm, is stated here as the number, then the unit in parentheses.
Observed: 120 (bpm)
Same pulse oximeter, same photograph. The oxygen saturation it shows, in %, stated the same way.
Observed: 92 (%)
